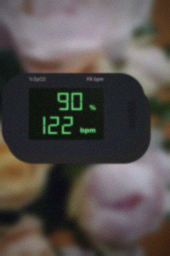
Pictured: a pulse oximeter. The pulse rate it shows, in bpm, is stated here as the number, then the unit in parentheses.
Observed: 122 (bpm)
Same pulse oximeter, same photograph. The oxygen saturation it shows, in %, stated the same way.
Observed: 90 (%)
